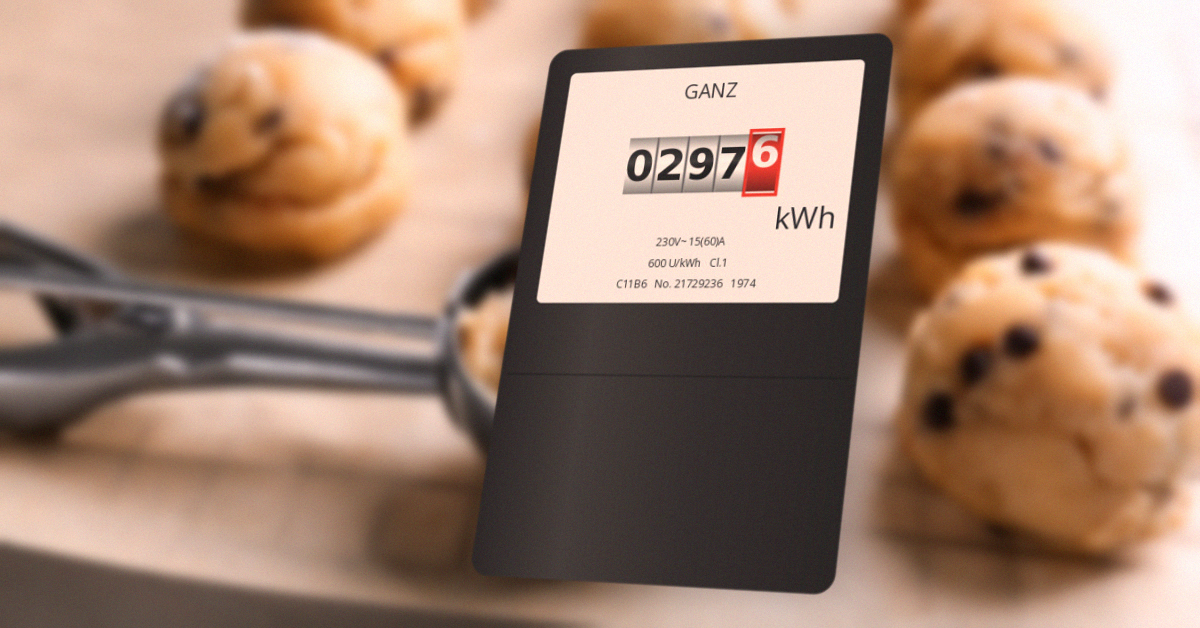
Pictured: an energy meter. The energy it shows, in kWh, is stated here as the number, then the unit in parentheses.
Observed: 297.6 (kWh)
